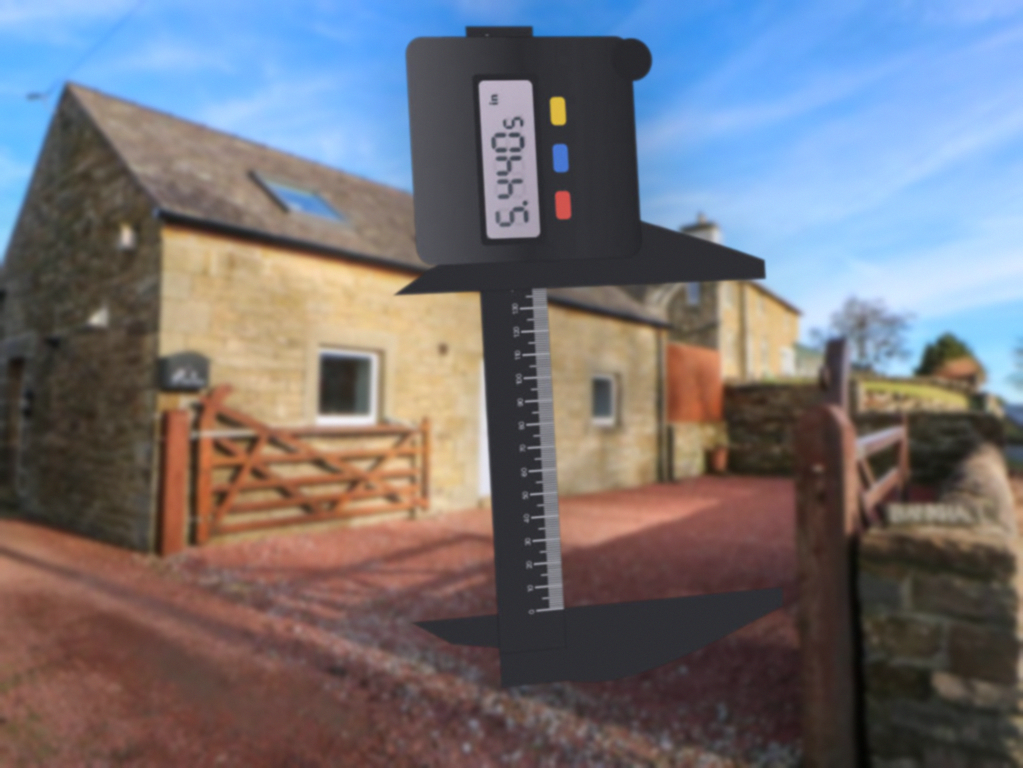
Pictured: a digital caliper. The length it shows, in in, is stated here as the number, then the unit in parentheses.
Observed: 5.4405 (in)
